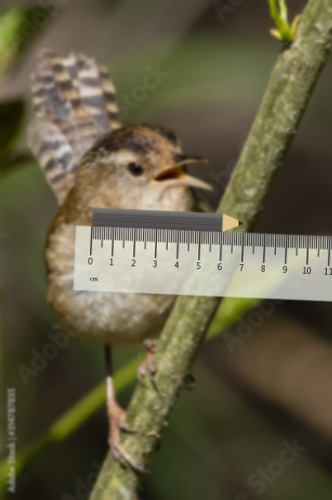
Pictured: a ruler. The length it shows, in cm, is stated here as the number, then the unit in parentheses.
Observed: 7 (cm)
